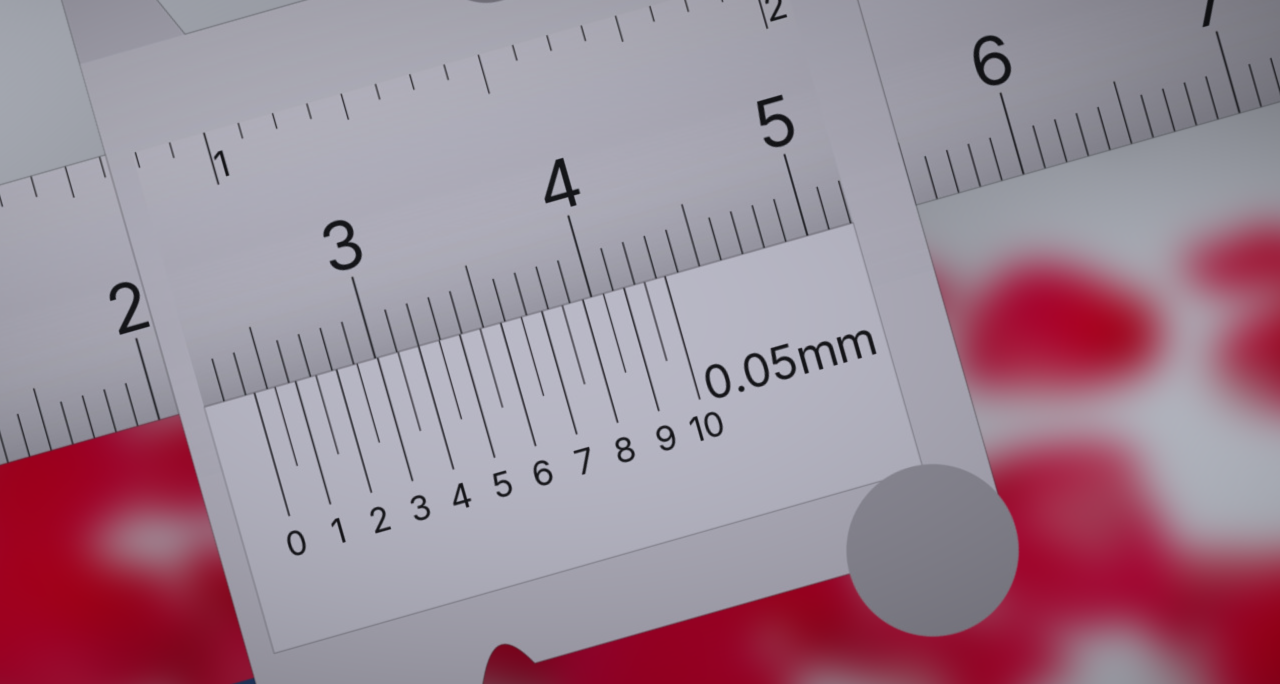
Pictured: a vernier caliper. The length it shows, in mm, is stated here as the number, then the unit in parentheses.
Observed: 24.4 (mm)
